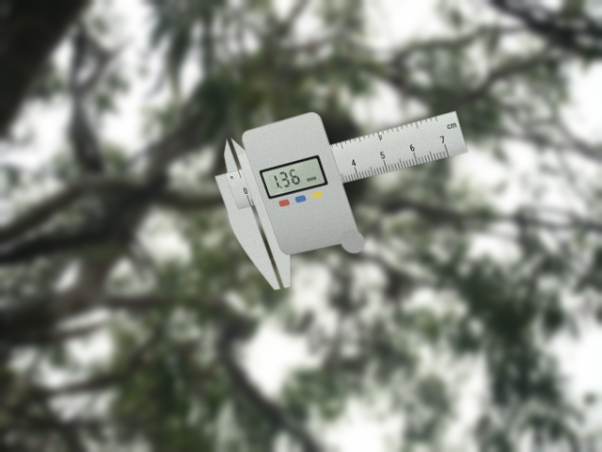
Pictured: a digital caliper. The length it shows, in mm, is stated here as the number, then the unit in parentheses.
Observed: 1.36 (mm)
